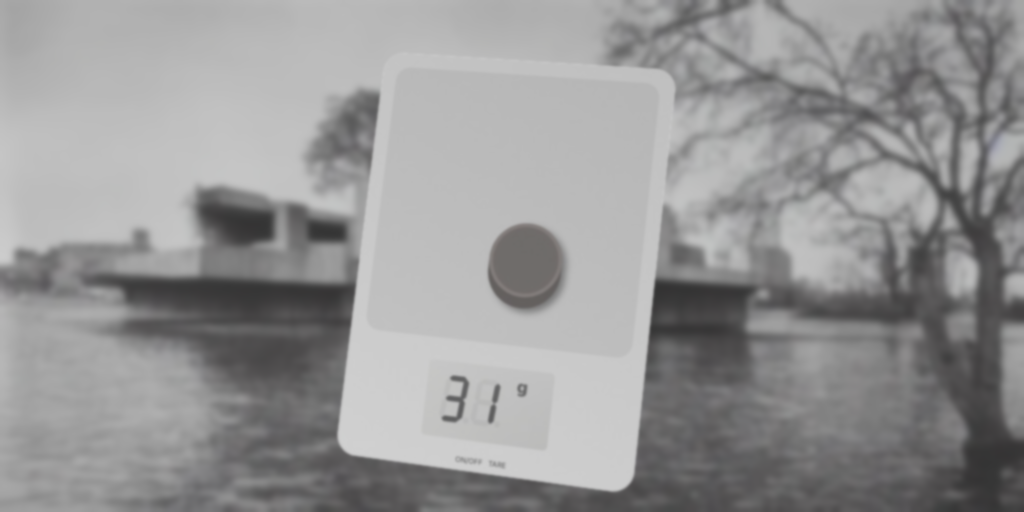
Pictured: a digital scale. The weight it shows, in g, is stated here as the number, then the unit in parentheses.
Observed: 31 (g)
